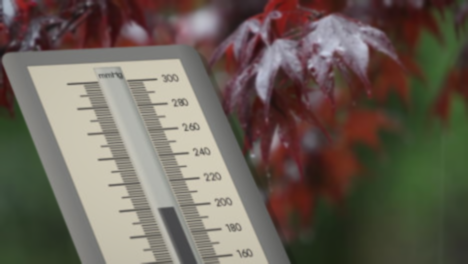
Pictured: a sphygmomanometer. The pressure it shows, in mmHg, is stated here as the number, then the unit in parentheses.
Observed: 200 (mmHg)
